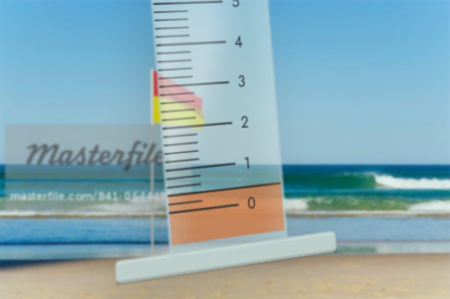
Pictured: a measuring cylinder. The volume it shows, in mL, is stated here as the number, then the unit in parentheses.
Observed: 0.4 (mL)
